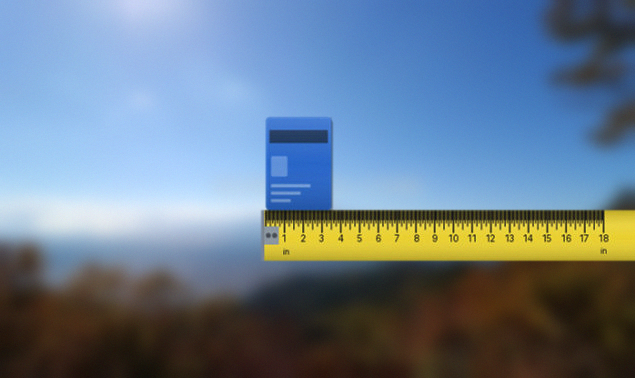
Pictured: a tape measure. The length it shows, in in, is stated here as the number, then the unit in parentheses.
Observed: 3.5 (in)
